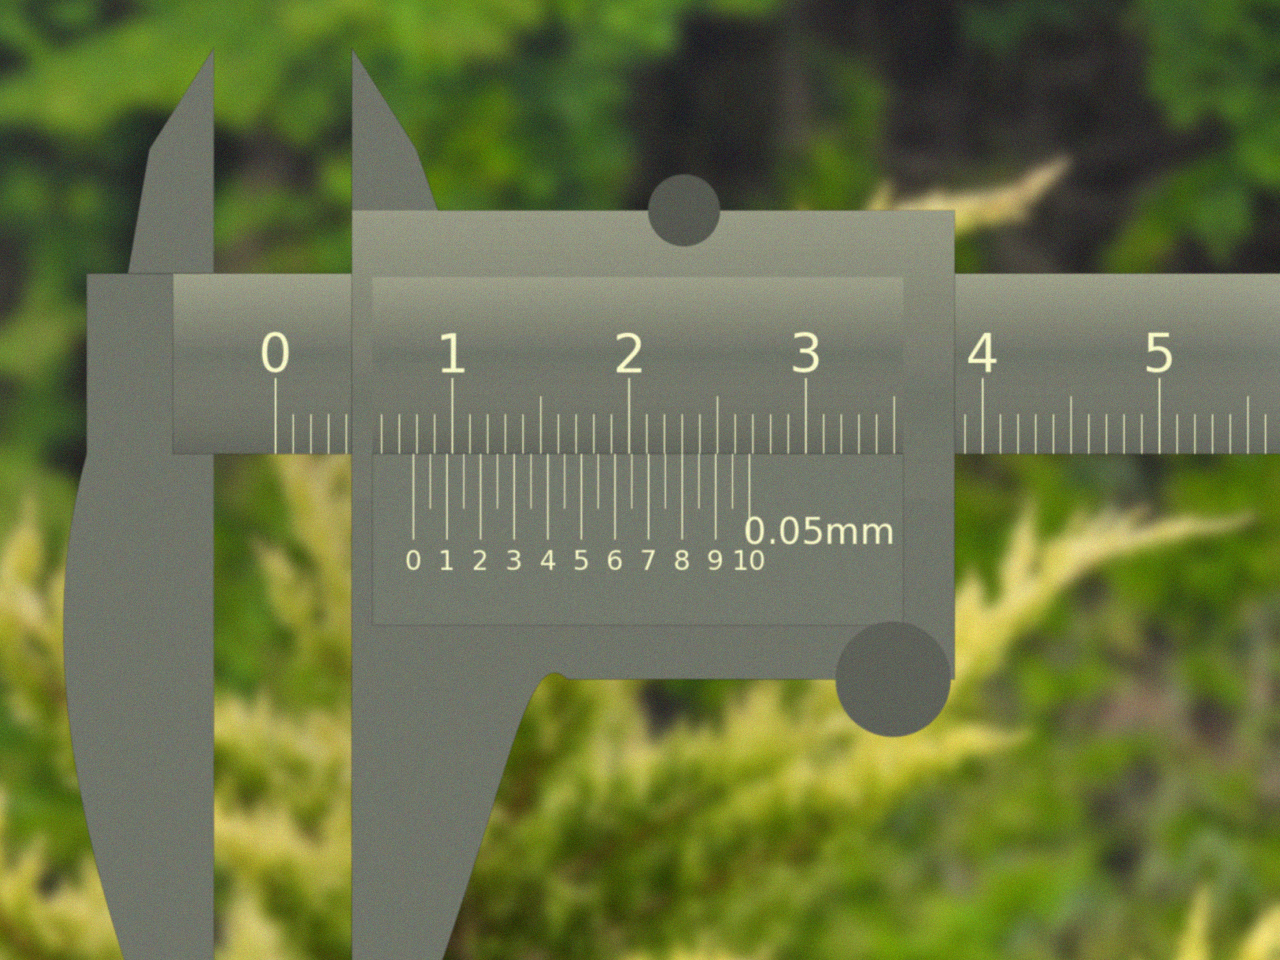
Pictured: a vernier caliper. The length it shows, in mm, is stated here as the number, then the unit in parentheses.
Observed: 7.8 (mm)
